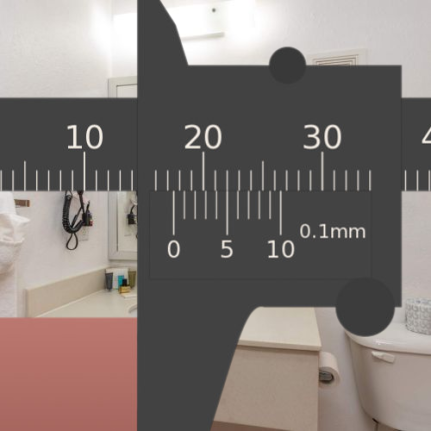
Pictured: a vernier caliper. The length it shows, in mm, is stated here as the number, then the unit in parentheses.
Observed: 17.5 (mm)
